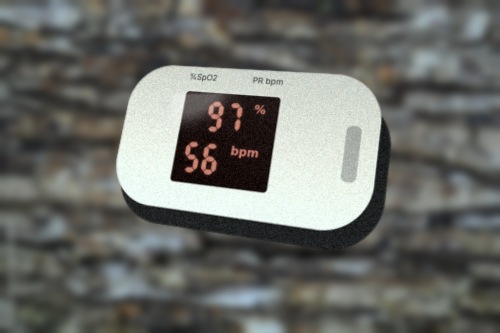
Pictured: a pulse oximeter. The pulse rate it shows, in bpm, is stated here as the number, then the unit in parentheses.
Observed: 56 (bpm)
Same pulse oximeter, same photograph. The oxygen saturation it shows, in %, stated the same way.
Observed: 97 (%)
